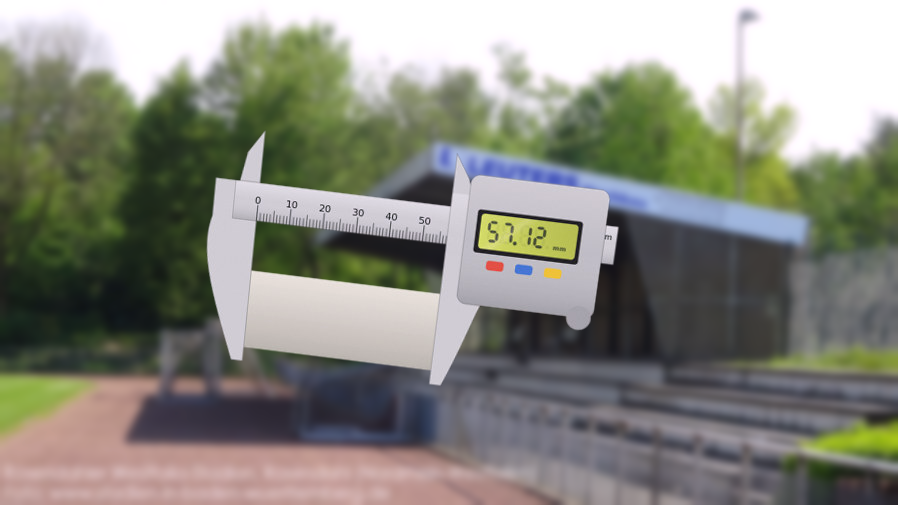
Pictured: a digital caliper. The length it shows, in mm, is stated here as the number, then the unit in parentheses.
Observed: 57.12 (mm)
